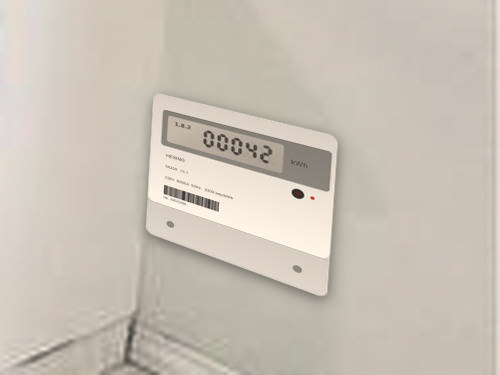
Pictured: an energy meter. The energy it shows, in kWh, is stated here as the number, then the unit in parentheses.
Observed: 42 (kWh)
